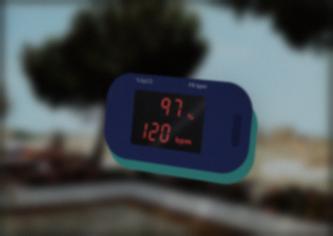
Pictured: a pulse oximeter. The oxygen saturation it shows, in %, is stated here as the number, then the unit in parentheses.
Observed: 97 (%)
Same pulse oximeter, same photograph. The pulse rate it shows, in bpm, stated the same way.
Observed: 120 (bpm)
